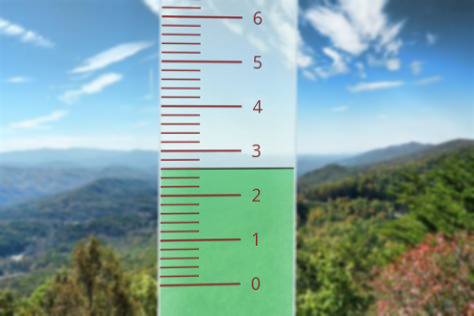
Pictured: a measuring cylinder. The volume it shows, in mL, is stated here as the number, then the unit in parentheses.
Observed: 2.6 (mL)
